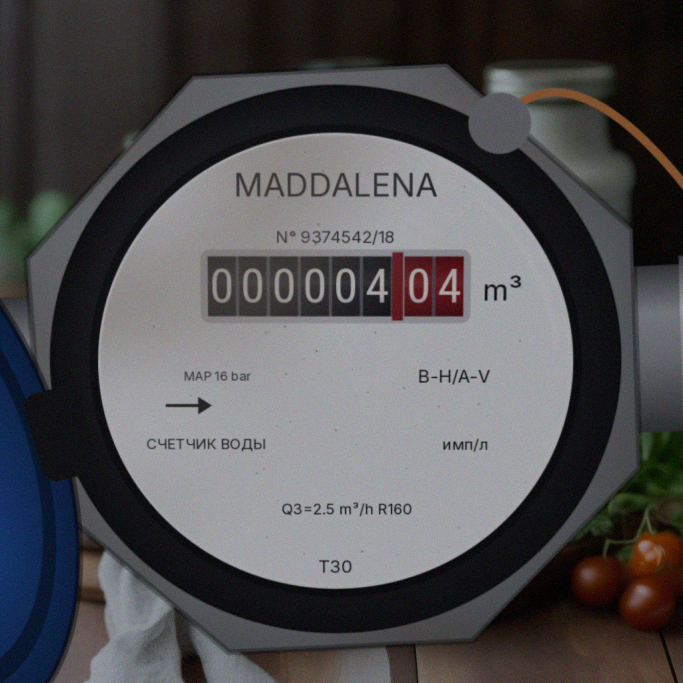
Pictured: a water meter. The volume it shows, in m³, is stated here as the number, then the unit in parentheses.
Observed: 4.04 (m³)
